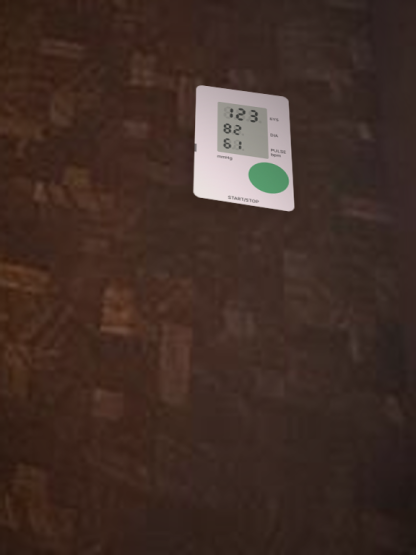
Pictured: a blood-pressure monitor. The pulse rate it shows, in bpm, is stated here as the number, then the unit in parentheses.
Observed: 61 (bpm)
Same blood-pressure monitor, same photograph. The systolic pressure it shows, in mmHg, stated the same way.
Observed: 123 (mmHg)
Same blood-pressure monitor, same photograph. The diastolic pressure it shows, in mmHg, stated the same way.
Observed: 82 (mmHg)
